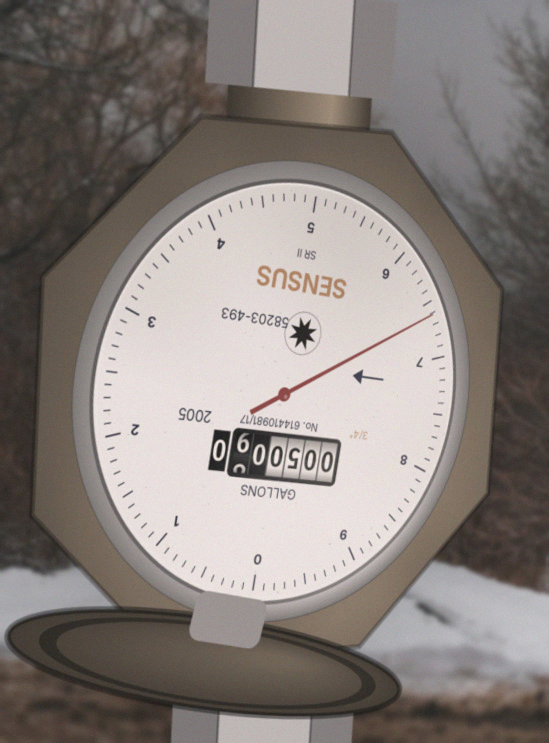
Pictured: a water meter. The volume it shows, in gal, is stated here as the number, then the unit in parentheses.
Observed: 50086.6 (gal)
